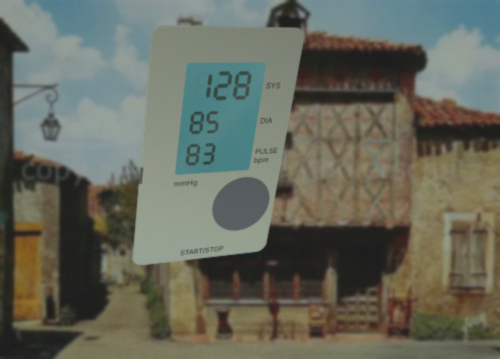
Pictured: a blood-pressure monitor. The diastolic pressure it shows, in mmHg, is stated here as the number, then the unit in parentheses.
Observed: 85 (mmHg)
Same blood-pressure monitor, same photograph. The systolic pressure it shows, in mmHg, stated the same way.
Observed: 128 (mmHg)
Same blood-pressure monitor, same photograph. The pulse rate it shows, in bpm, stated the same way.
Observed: 83 (bpm)
